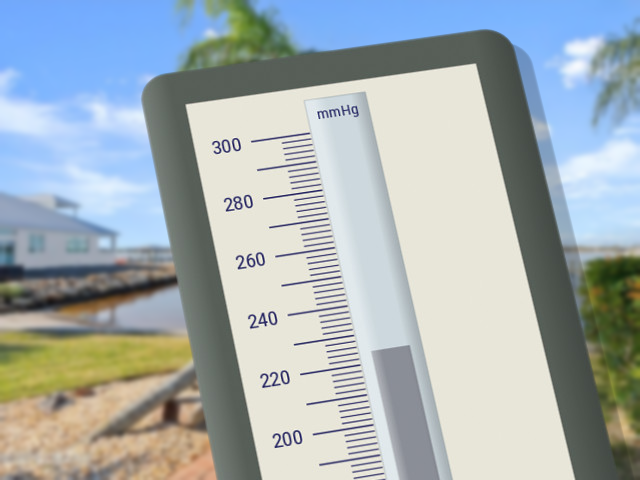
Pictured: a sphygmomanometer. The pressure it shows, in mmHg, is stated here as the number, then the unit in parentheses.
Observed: 224 (mmHg)
